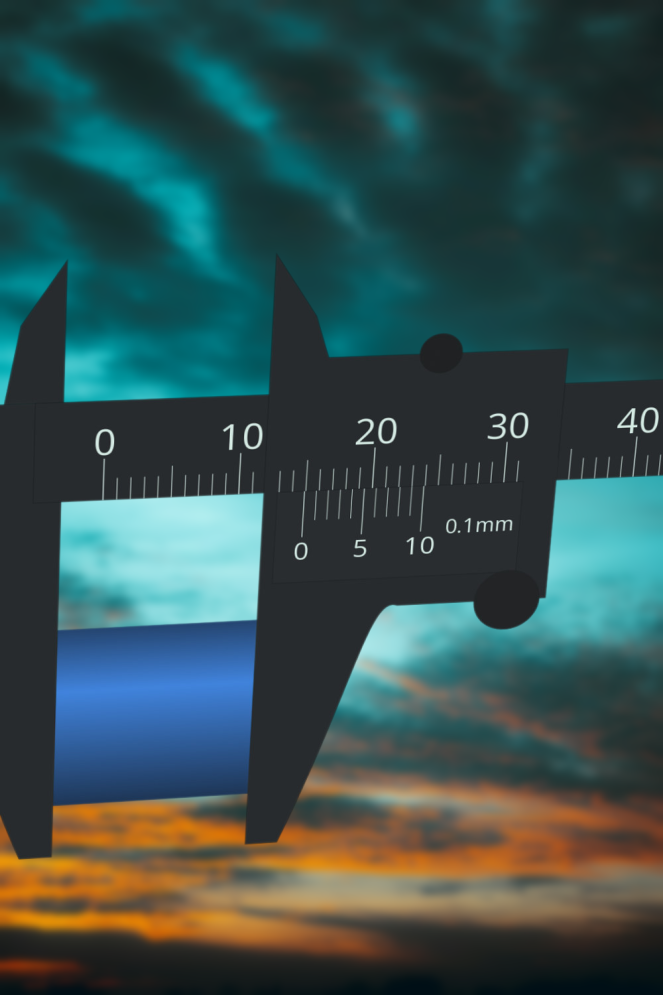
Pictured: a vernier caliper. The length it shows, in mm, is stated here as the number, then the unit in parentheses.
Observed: 14.9 (mm)
